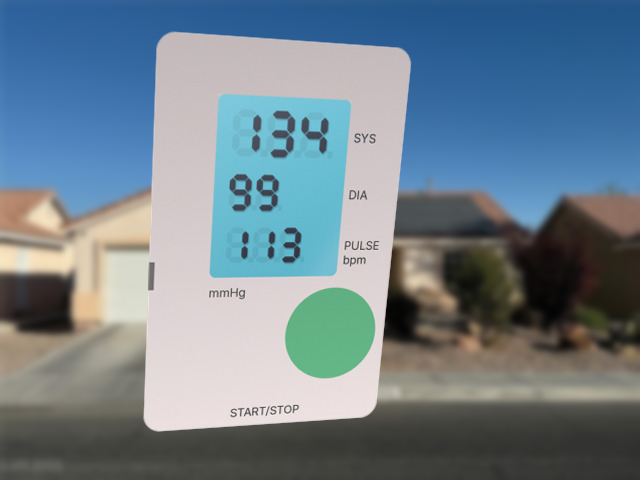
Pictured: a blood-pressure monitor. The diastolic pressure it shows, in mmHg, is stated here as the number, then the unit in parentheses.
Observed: 99 (mmHg)
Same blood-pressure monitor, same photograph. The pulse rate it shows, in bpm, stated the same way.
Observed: 113 (bpm)
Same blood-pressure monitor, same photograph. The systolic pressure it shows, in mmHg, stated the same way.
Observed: 134 (mmHg)
